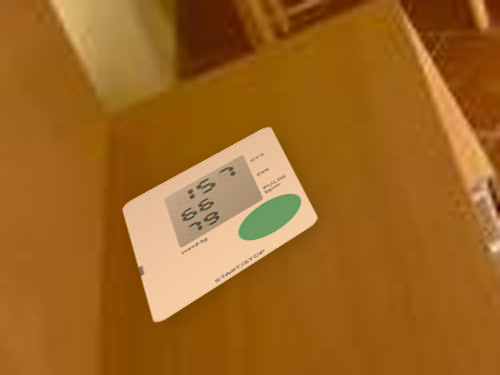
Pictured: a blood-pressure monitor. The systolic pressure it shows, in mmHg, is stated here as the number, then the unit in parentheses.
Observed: 157 (mmHg)
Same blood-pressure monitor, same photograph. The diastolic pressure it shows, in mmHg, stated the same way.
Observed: 66 (mmHg)
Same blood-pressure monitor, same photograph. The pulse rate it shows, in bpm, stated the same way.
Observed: 79 (bpm)
